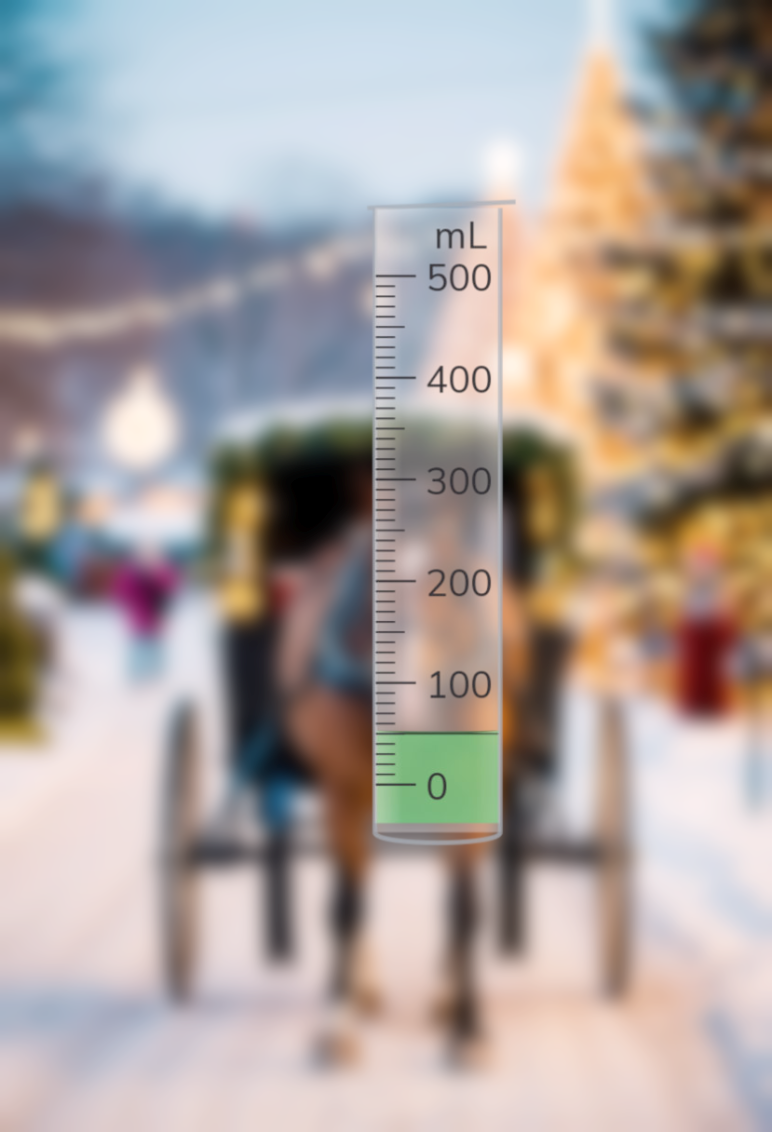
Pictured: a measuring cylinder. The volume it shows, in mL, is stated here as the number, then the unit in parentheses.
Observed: 50 (mL)
